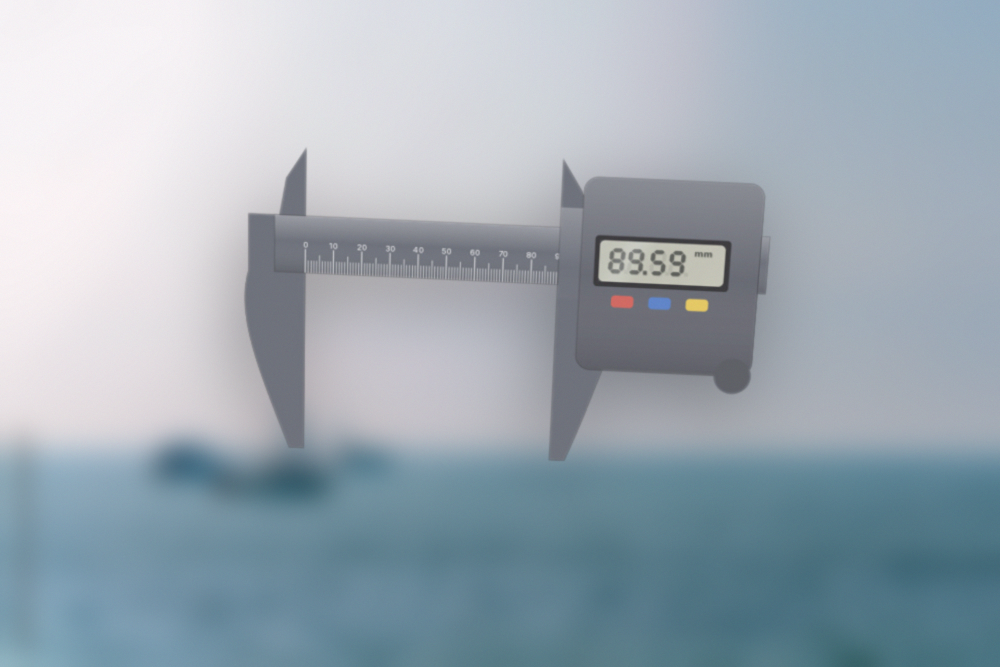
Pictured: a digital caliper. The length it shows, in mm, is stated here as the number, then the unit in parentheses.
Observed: 89.59 (mm)
